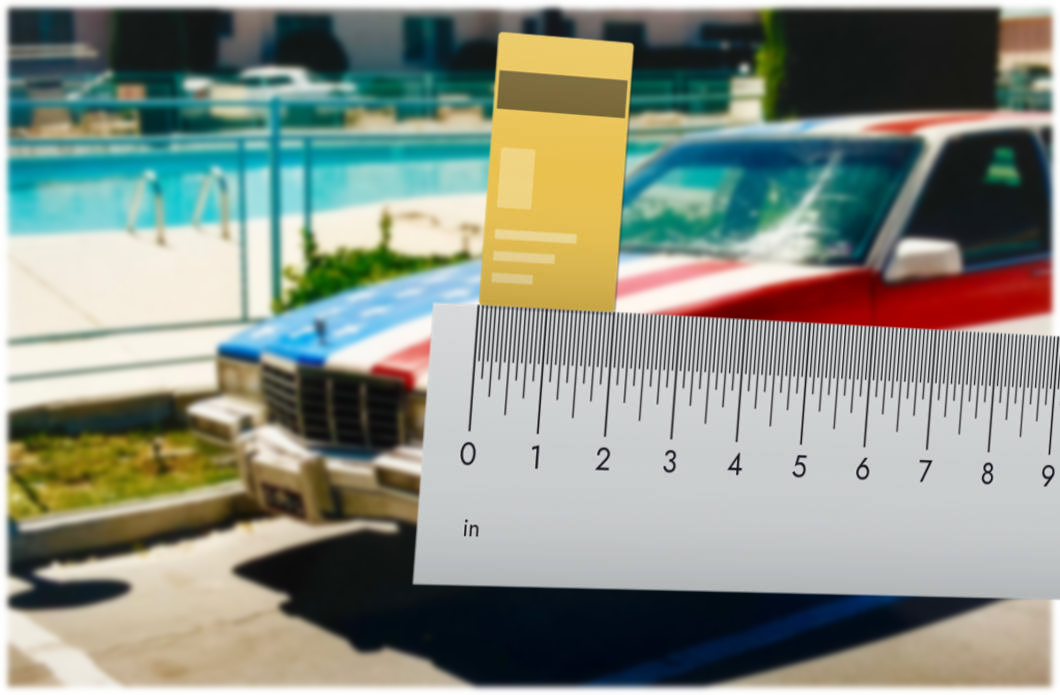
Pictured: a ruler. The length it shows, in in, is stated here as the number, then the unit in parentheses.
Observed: 2 (in)
